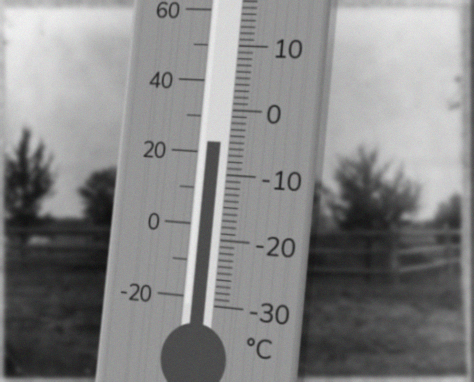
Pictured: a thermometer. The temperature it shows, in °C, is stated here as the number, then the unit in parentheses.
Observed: -5 (°C)
